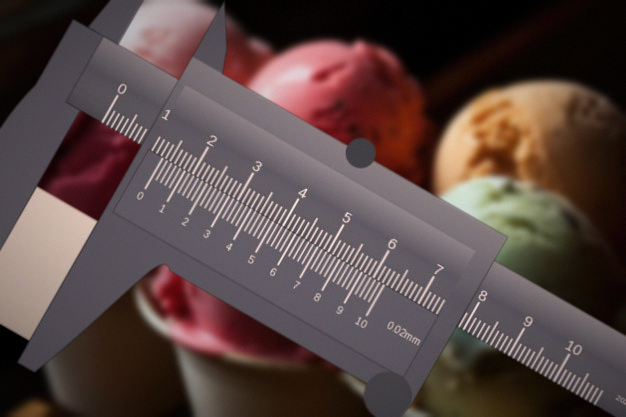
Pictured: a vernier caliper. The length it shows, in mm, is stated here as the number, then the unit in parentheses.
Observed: 13.5 (mm)
